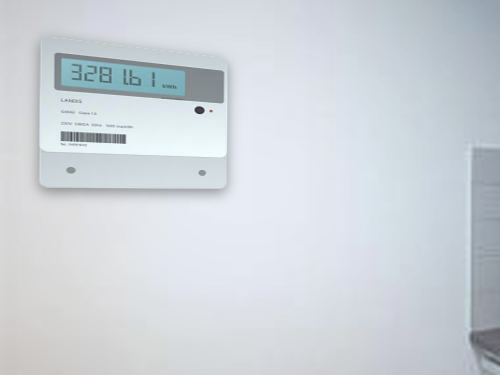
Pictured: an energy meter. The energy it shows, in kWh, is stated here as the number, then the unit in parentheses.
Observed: 3281.61 (kWh)
